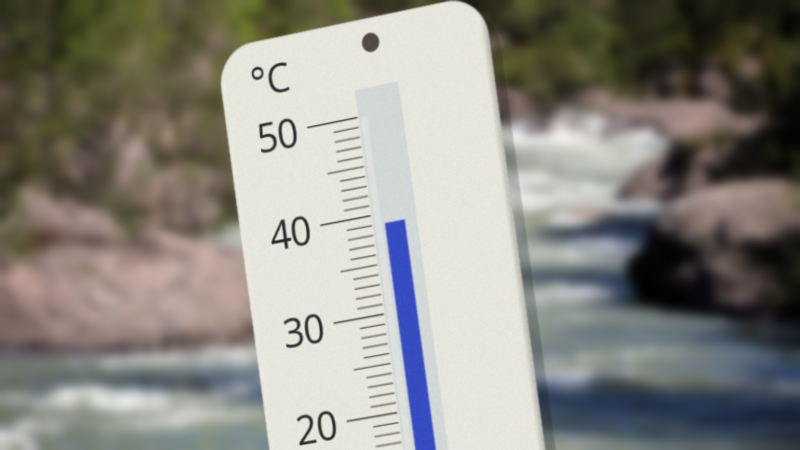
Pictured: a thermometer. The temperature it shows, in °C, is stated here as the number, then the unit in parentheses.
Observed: 39 (°C)
